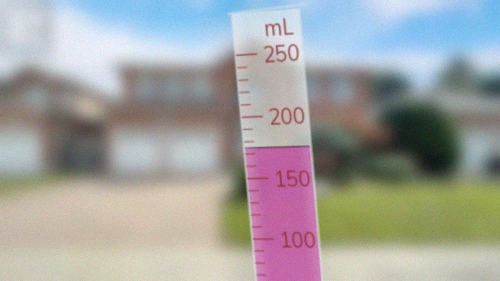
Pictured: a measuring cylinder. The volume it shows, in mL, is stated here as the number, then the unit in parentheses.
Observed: 175 (mL)
